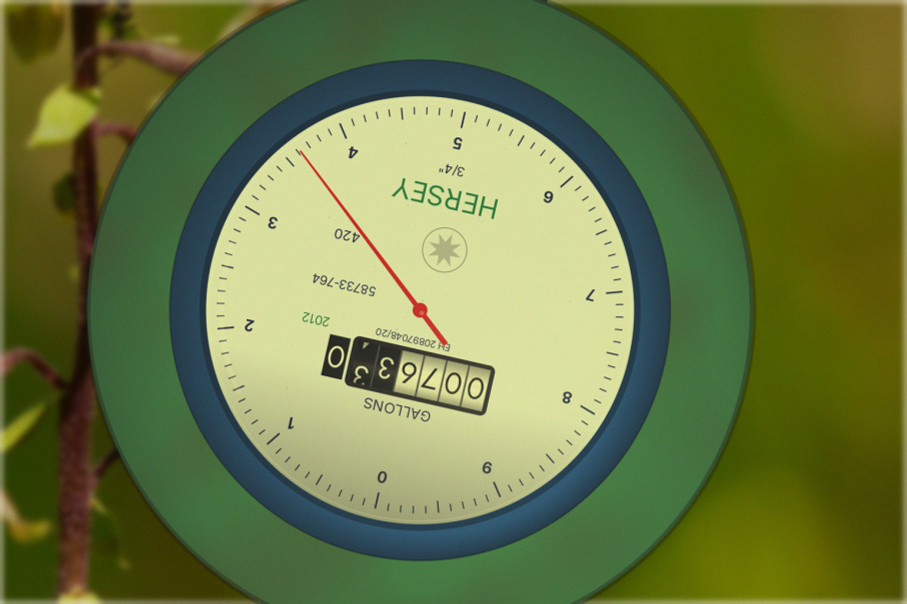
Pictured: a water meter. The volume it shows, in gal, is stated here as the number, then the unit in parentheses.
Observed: 76333.6 (gal)
